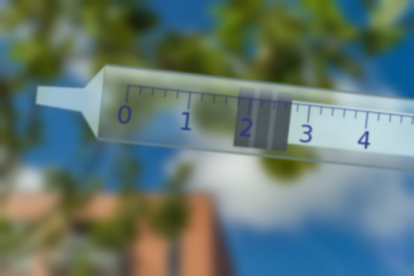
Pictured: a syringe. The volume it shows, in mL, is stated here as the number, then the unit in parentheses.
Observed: 1.8 (mL)
